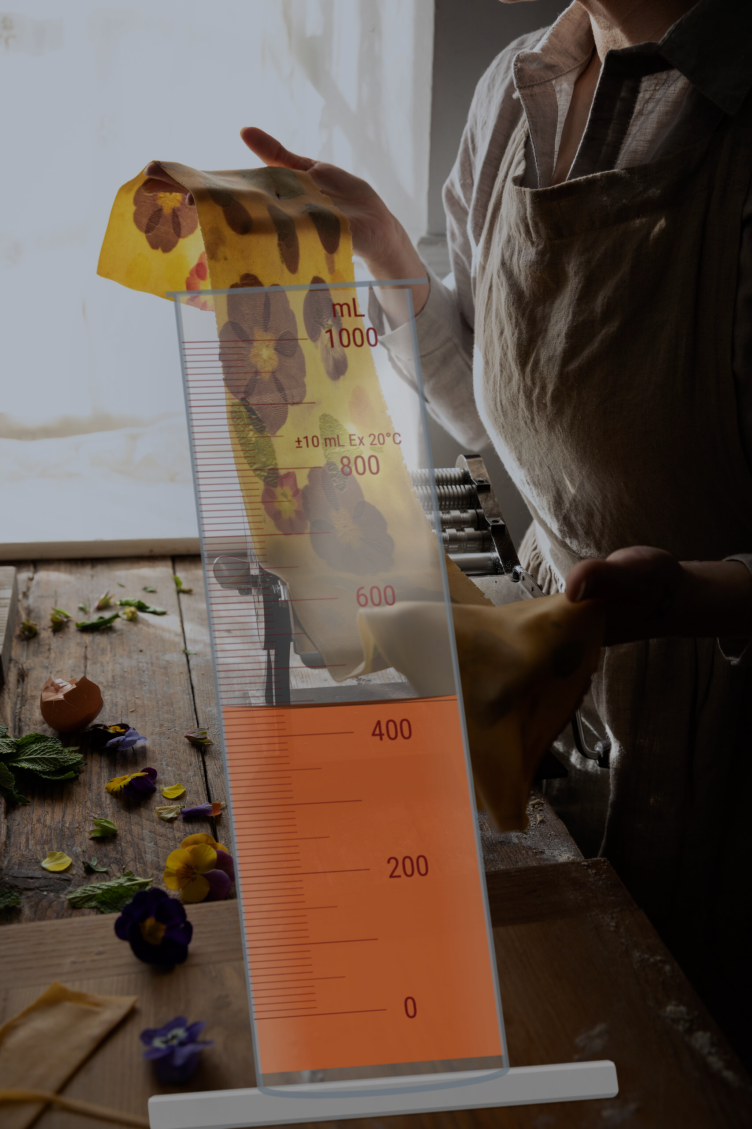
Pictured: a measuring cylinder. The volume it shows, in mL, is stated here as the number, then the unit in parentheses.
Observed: 440 (mL)
